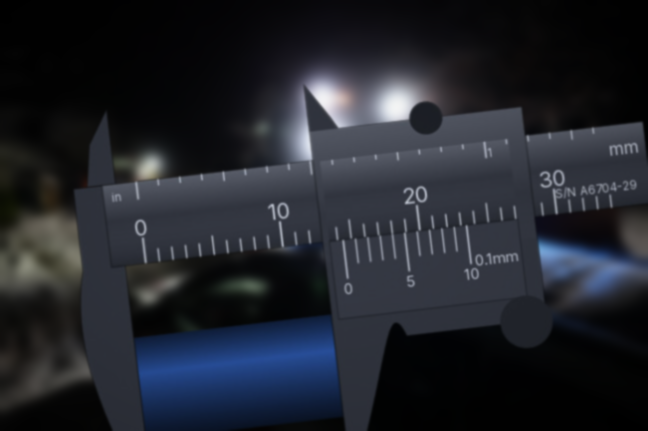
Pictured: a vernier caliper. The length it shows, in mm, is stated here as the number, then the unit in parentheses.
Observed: 14.4 (mm)
